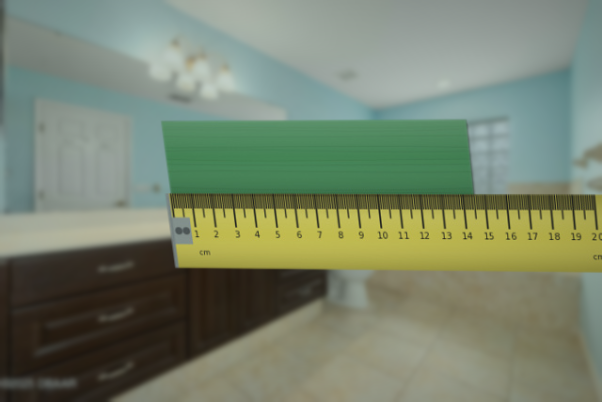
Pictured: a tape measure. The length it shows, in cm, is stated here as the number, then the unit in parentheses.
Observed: 14.5 (cm)
